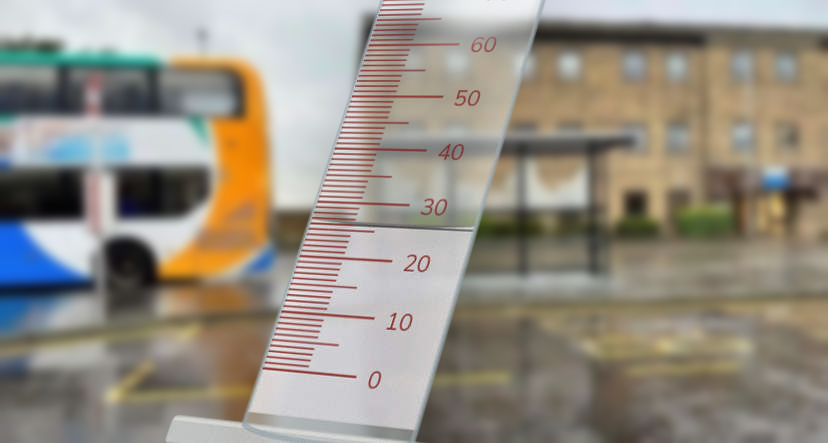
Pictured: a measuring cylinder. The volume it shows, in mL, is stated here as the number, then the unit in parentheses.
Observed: 26 (mL)
